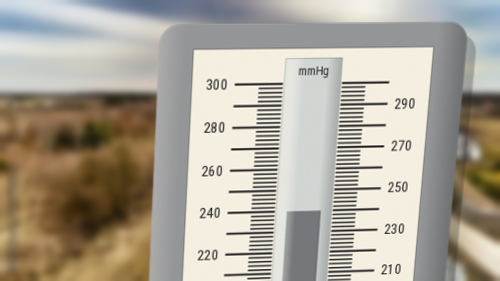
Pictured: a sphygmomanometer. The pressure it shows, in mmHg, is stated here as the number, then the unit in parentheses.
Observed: 240 (mmHg)
